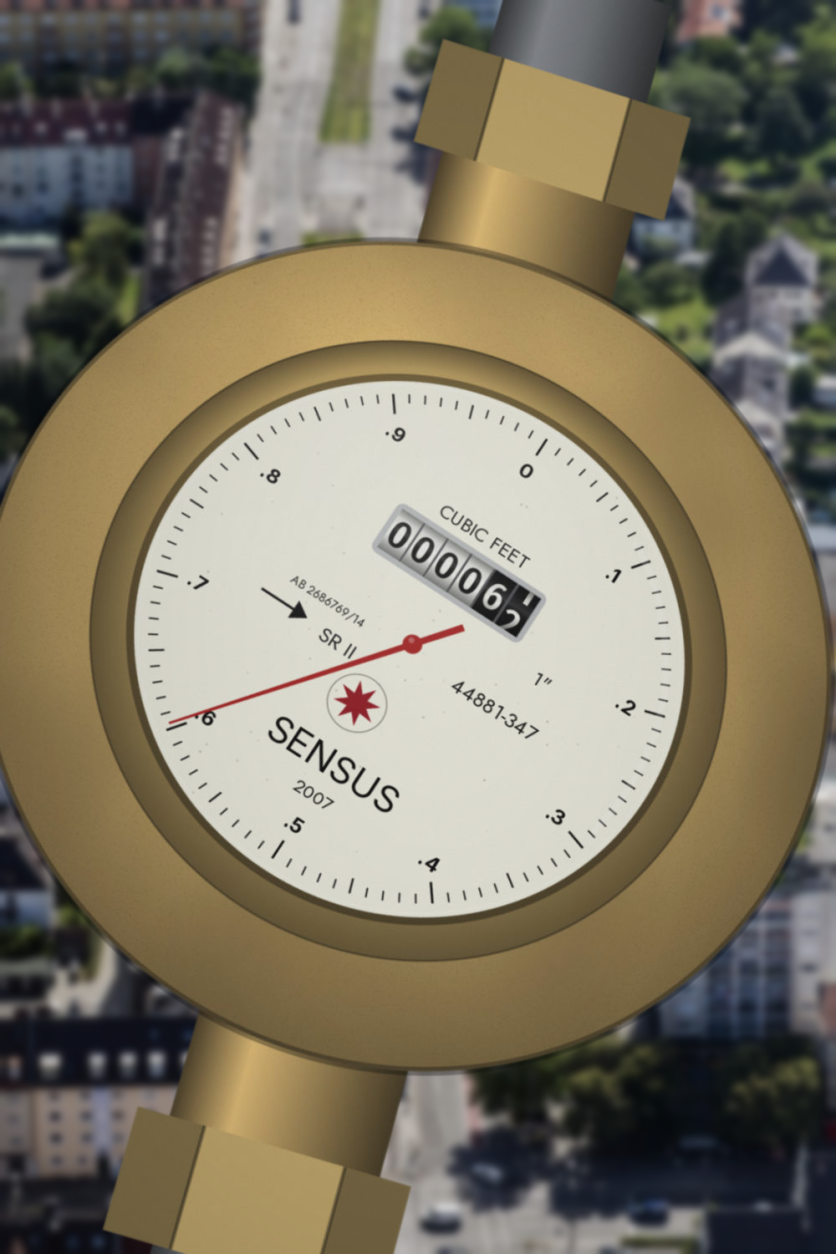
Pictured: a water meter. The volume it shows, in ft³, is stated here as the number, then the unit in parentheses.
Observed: 61.60 (ft³)
